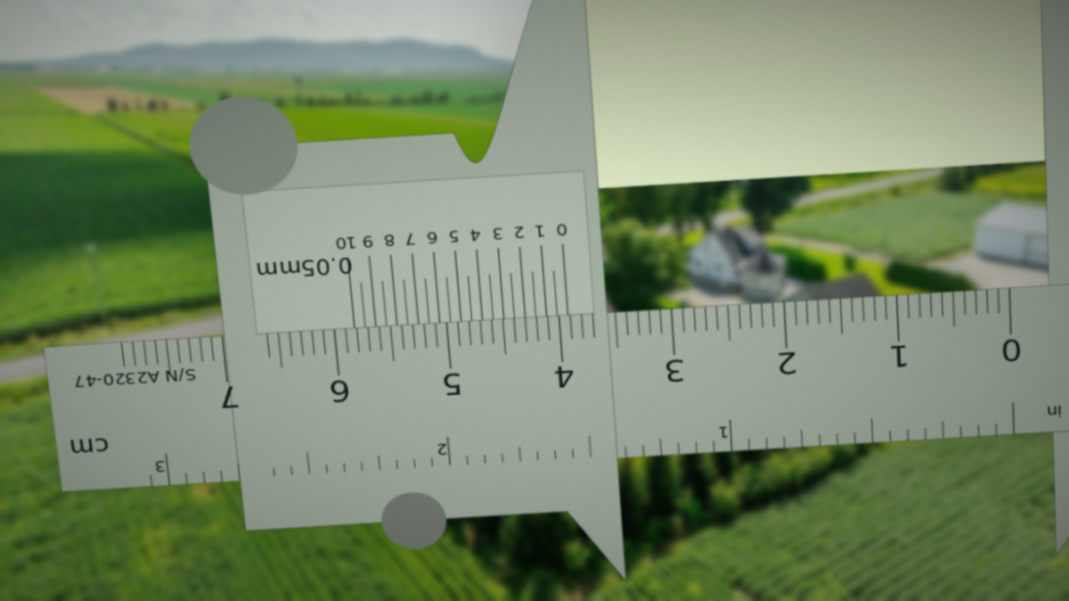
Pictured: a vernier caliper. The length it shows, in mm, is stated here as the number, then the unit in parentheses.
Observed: 39.2 (mm)
